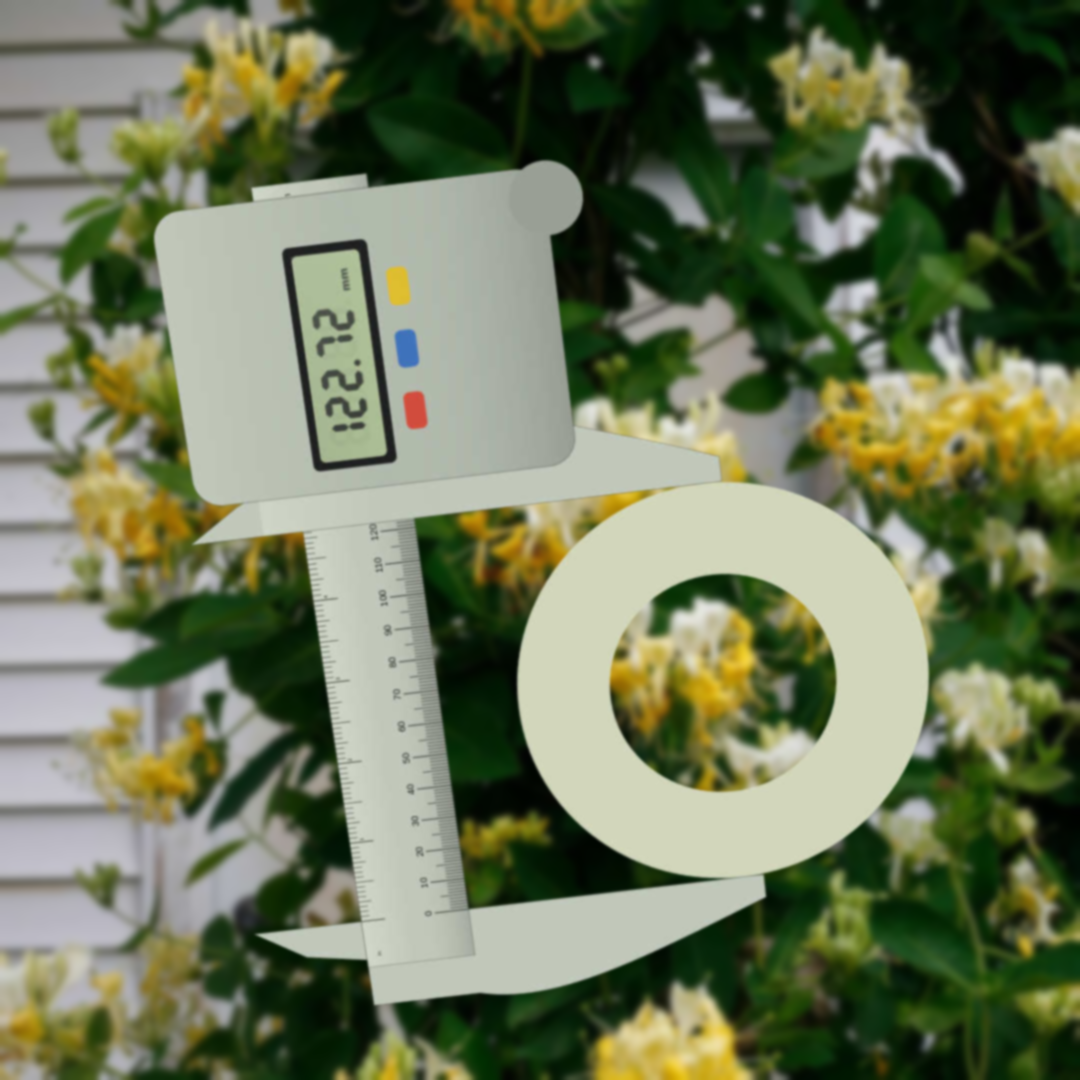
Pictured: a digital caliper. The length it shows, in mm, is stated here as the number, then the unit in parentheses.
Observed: 122.72 (mm)
